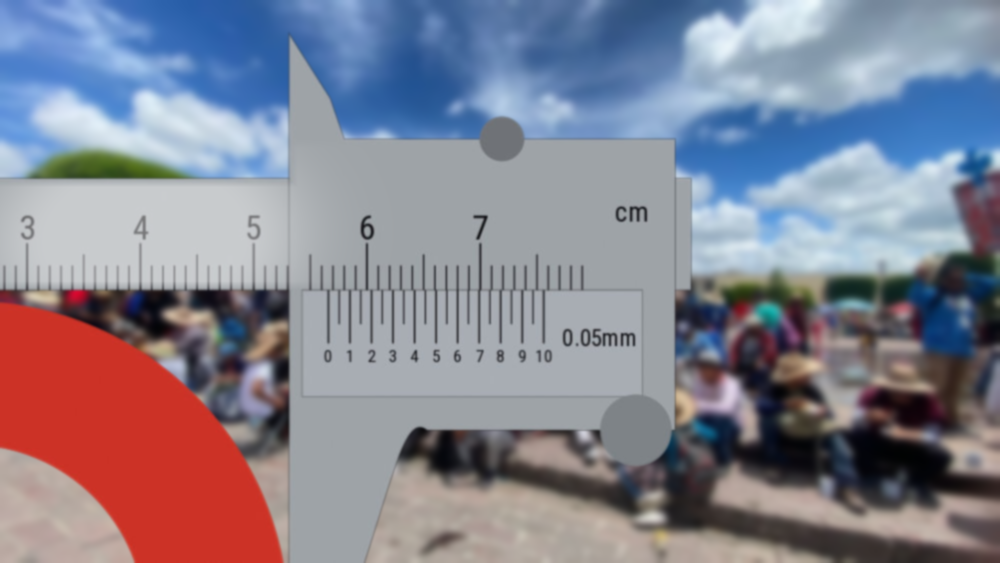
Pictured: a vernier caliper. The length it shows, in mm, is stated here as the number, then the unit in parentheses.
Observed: 56.6 (mm)
